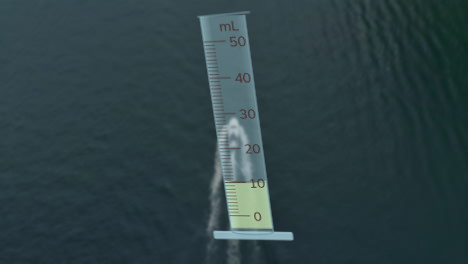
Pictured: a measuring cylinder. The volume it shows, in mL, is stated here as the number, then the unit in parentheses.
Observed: 10 (mL)
